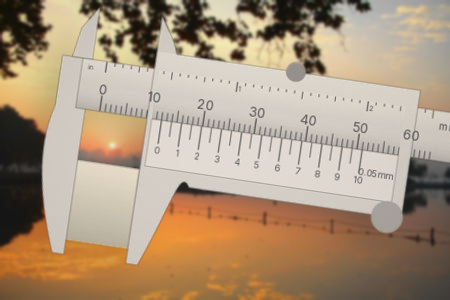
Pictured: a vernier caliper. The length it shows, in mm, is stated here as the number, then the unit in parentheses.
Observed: 12.0 (mm)
